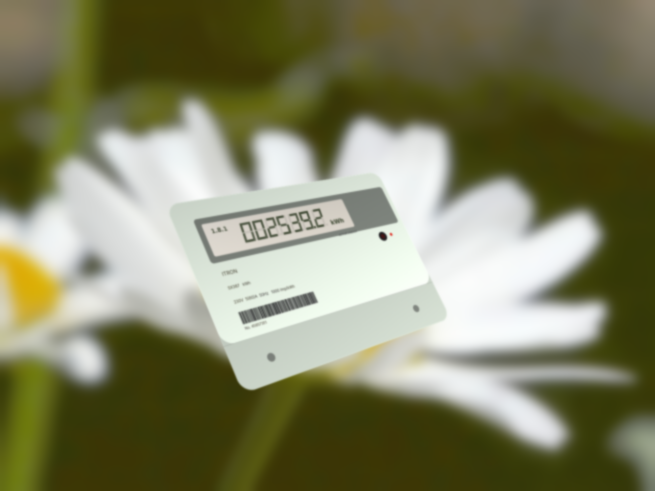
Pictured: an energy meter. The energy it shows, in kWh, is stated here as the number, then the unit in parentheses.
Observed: 2539.2 (kWh)
